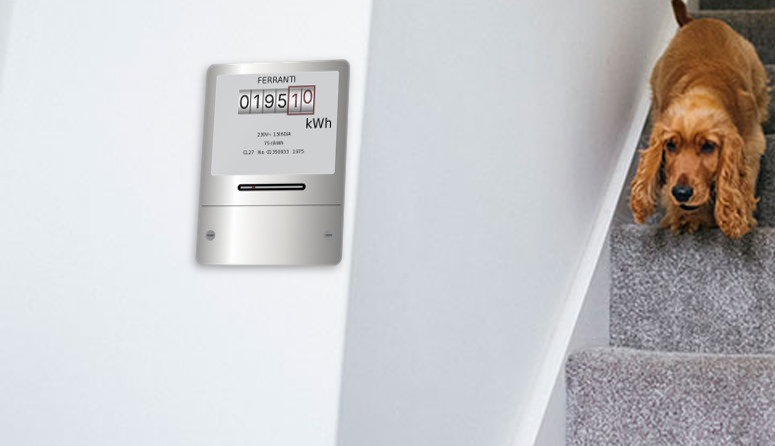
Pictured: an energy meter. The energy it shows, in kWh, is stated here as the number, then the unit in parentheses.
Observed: 195.10 (kWh)
